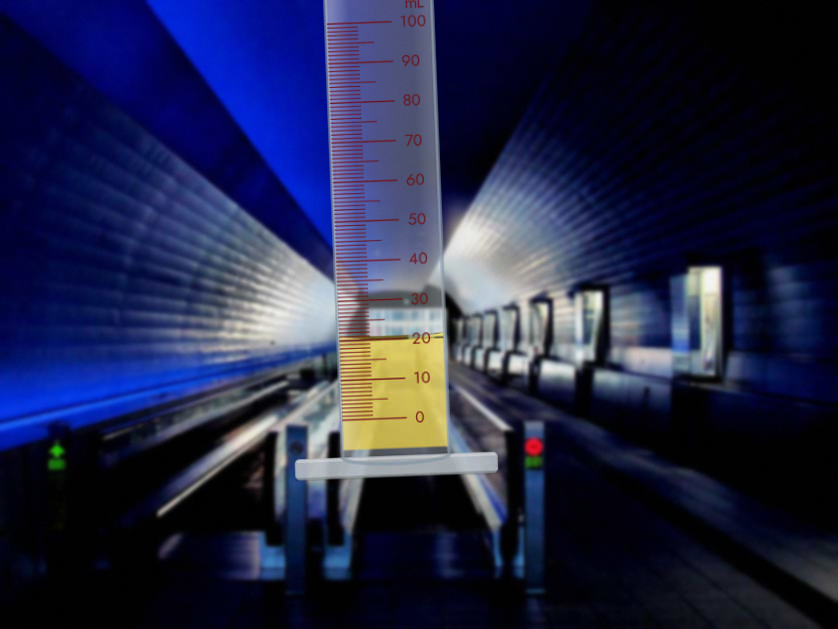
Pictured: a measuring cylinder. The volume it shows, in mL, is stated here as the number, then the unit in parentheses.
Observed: 20 (mL)
